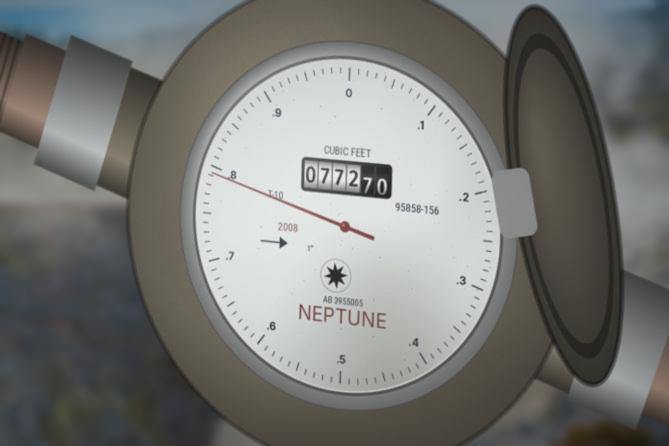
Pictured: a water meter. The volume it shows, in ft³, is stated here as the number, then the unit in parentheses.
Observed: 77269.79 (ft³)
